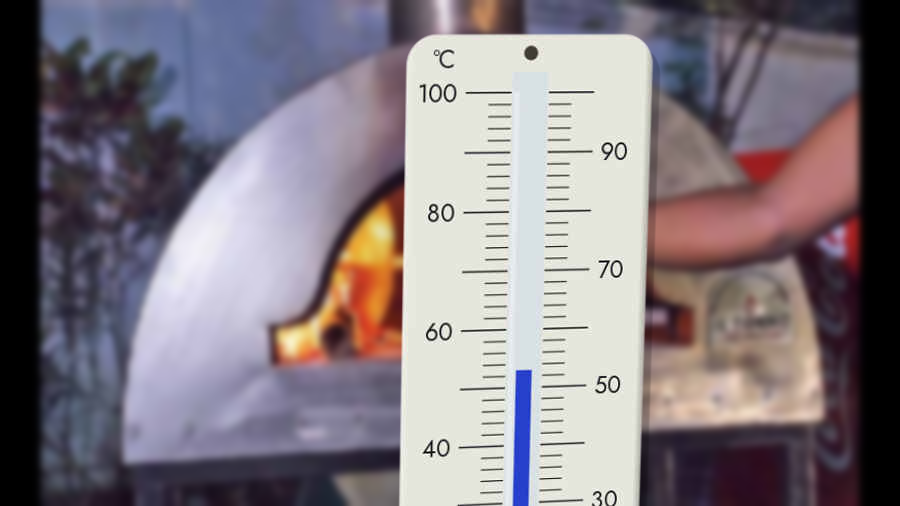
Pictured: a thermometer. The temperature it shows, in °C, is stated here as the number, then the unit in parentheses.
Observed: 53 (°C)
